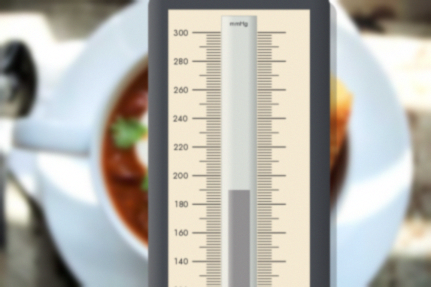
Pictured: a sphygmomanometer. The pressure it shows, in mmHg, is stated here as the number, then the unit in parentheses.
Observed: 190 (mmHg)
